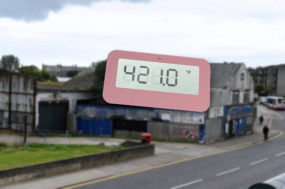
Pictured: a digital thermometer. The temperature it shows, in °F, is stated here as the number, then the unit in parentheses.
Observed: 421.0 (°F)
